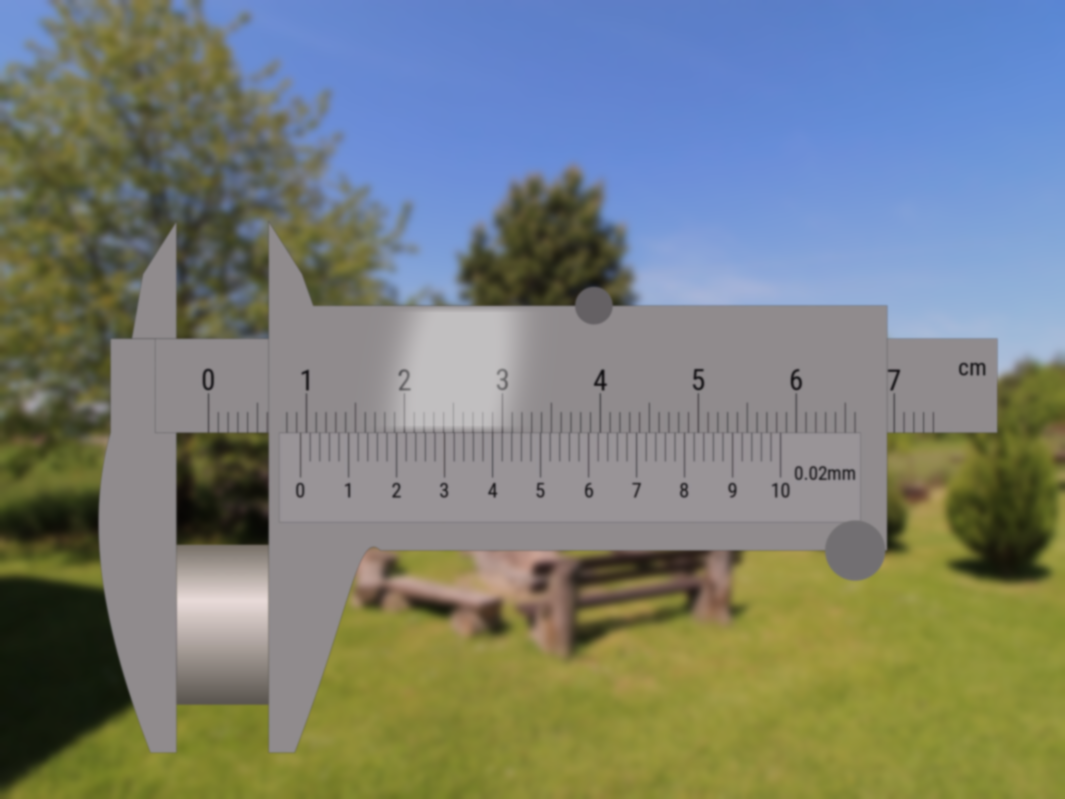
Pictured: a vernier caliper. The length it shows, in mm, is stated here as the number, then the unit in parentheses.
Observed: 9.4 (mm)
